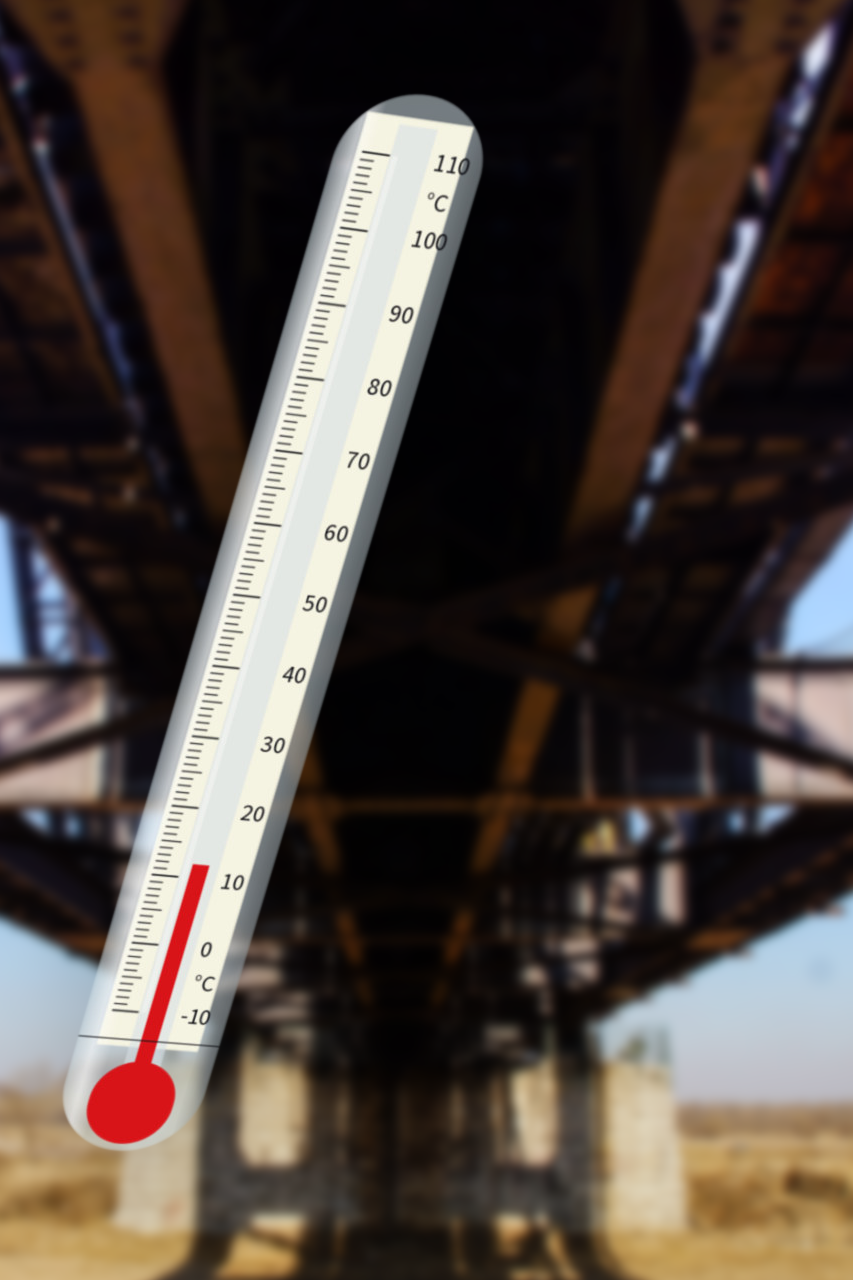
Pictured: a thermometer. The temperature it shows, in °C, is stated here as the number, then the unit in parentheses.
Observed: 12 (°C)
